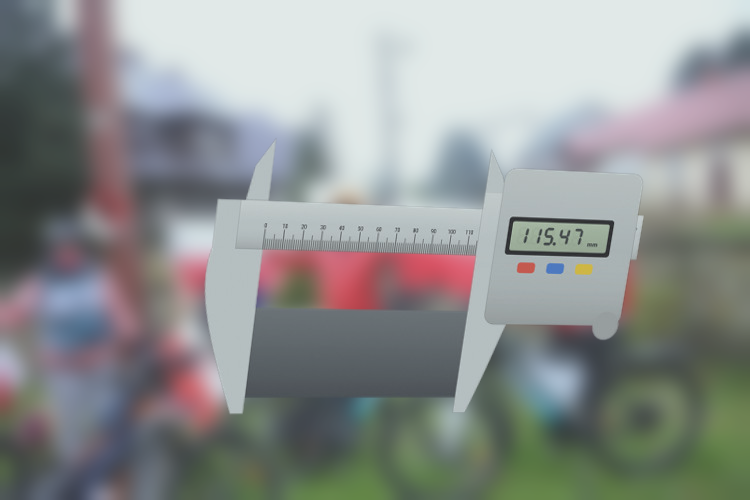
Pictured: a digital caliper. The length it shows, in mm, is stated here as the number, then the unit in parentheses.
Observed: 115.47 (mm)
